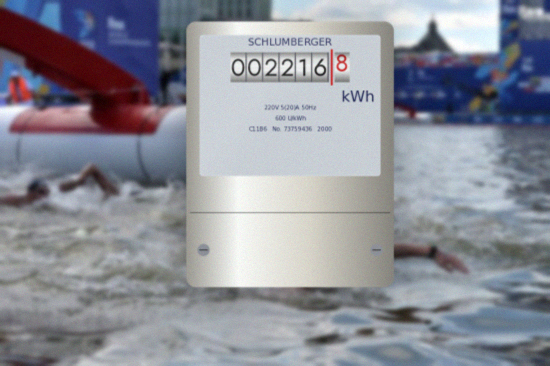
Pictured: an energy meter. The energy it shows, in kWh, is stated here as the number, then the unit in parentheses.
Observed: 2216.8 (kWh)
